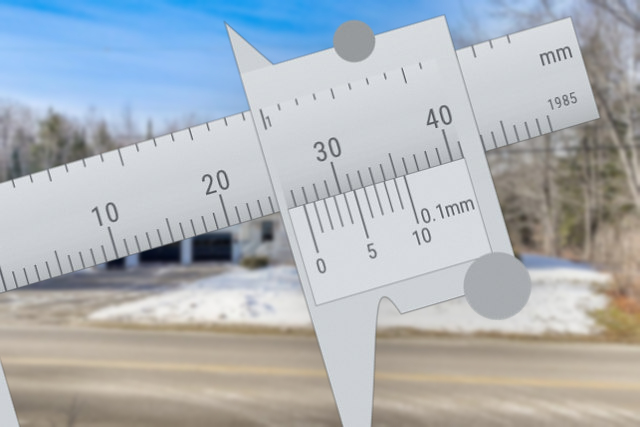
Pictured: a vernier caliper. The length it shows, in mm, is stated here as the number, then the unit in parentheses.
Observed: 26.7 (mm)
